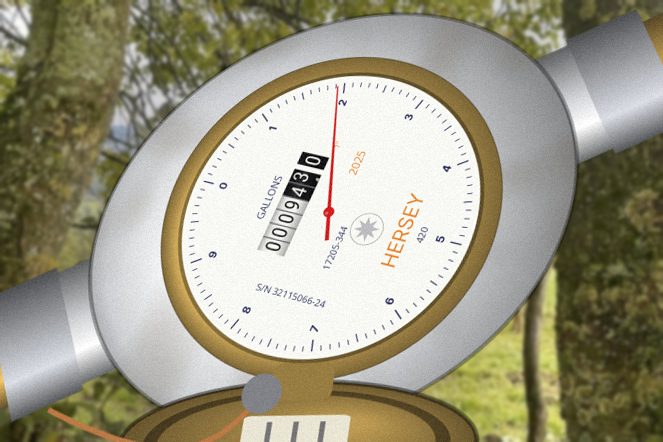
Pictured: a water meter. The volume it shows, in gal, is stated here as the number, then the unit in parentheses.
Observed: 9431.9 (gal)
